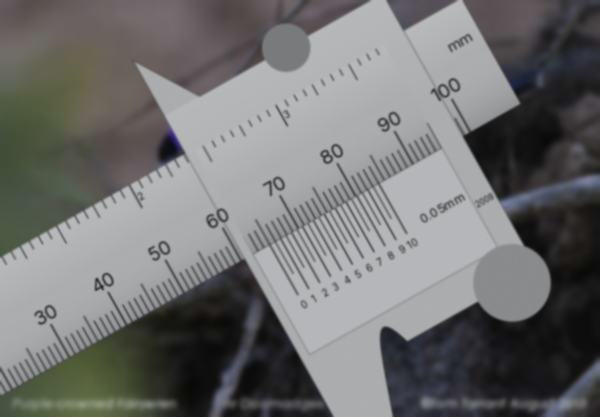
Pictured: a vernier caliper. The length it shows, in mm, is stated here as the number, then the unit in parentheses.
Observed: 65.0 (mm)
